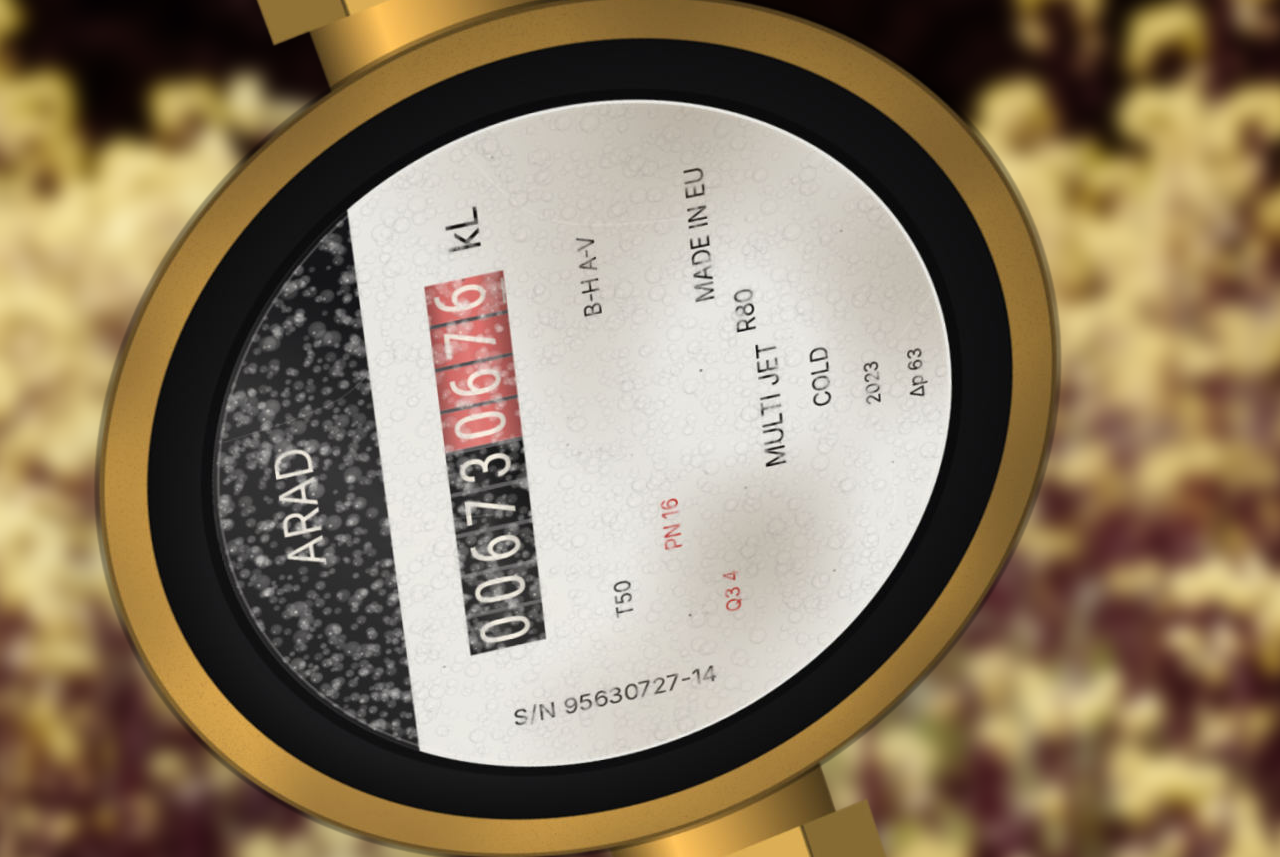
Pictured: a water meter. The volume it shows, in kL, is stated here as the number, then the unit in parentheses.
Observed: 673.0676 (kL)
